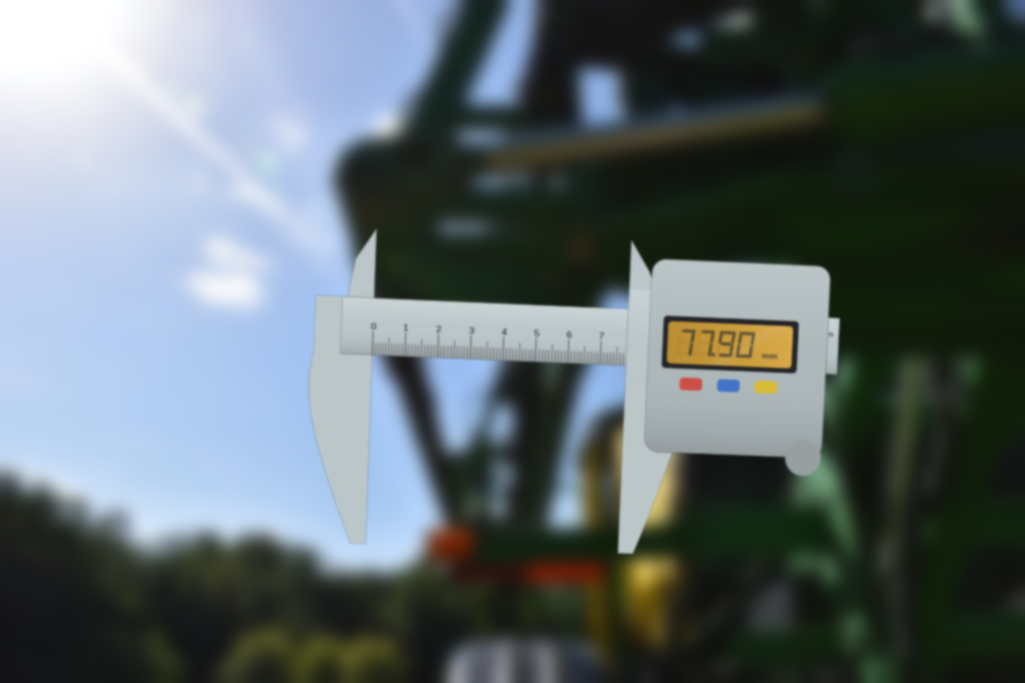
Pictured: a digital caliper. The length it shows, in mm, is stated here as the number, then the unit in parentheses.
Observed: 77.90 (mm)
